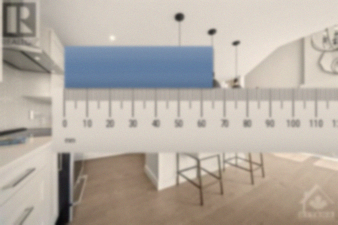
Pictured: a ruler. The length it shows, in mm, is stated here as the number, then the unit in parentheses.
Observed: 65 (mm)
